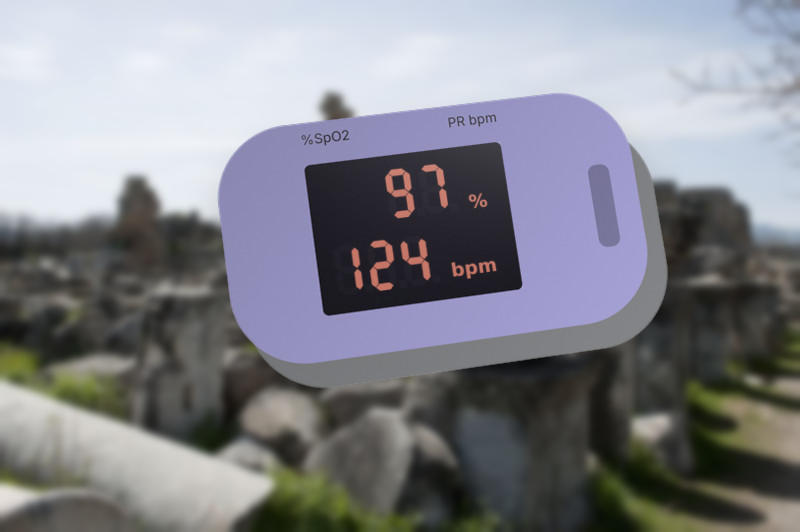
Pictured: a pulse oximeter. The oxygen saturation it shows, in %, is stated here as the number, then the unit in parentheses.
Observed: 97 (%)
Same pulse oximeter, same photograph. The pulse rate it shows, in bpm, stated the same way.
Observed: 124 (bpm)
